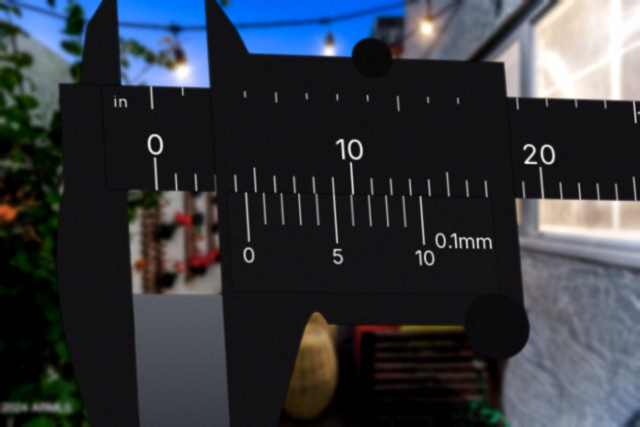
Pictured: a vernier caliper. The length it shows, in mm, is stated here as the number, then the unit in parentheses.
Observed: 4.5 (mm)
